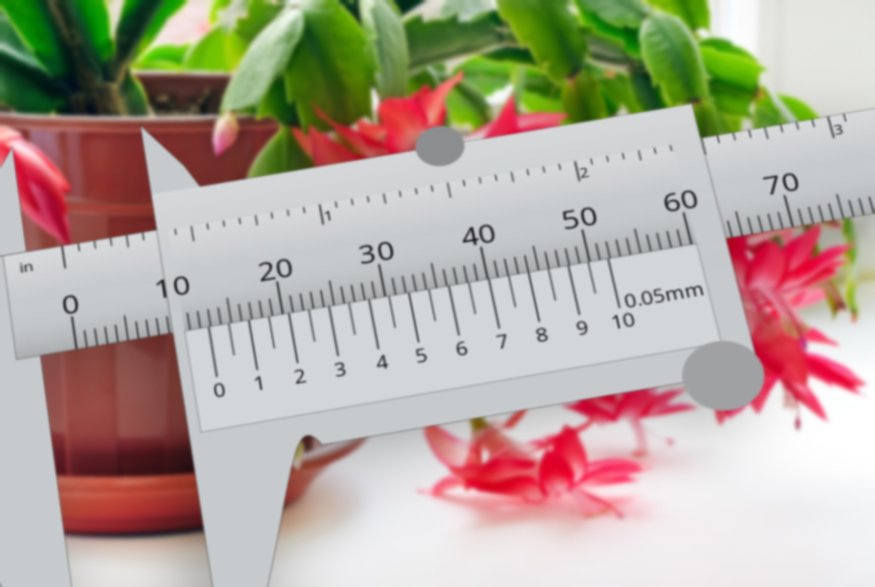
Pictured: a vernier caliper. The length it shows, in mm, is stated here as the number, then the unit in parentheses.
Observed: 12.8 (mm)
